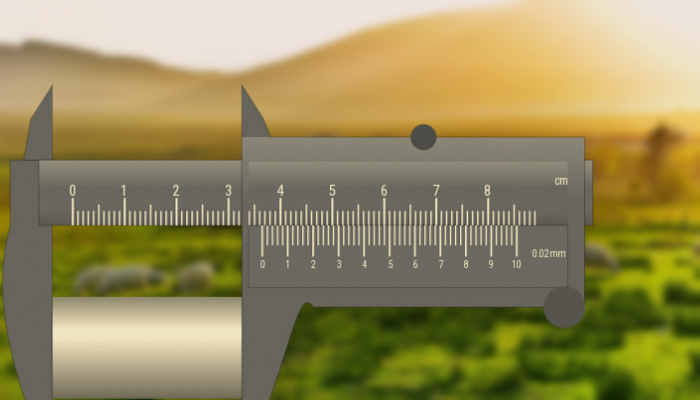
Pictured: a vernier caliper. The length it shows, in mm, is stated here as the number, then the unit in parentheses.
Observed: 36.5 (mm)
